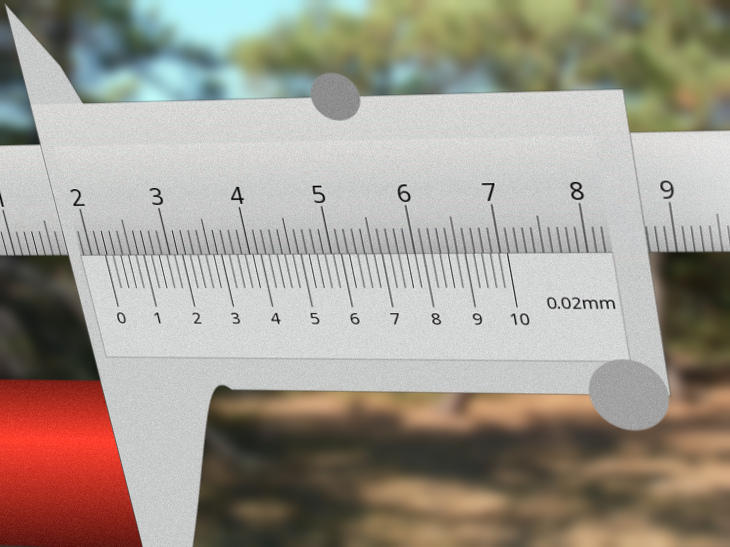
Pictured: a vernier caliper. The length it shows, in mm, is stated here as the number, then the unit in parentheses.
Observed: 21.8 (mm)
